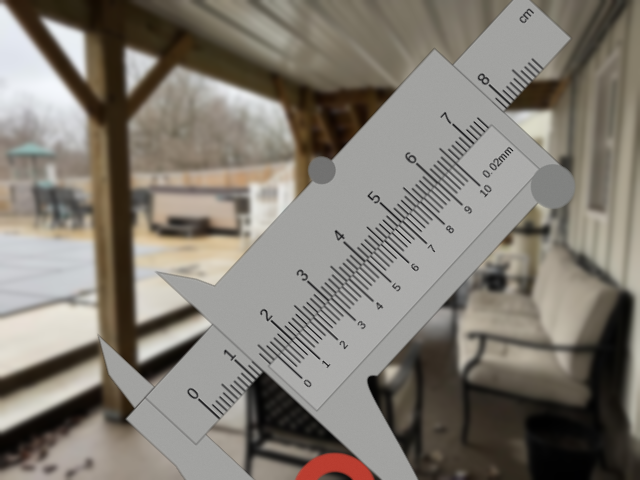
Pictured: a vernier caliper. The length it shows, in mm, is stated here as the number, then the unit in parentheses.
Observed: 16.0 (mm)
